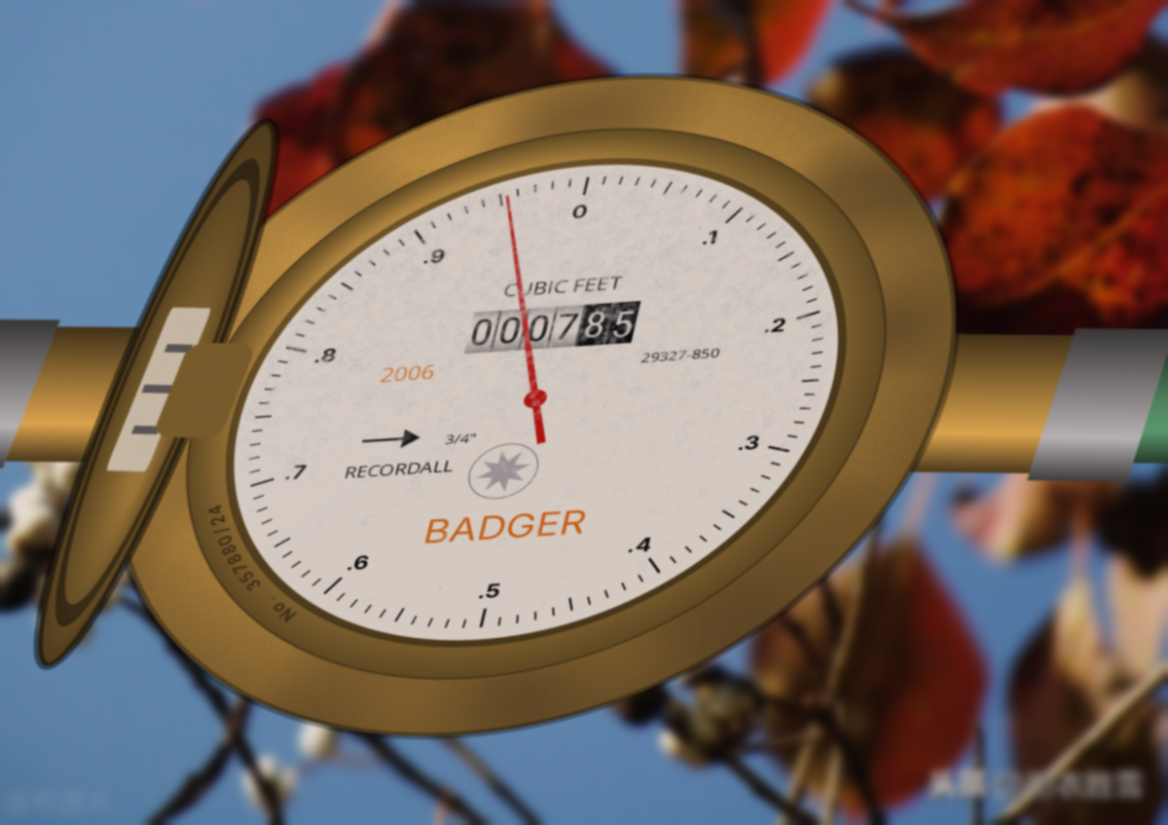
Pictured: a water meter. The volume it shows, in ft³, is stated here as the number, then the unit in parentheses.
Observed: 784.95 (ft³)
